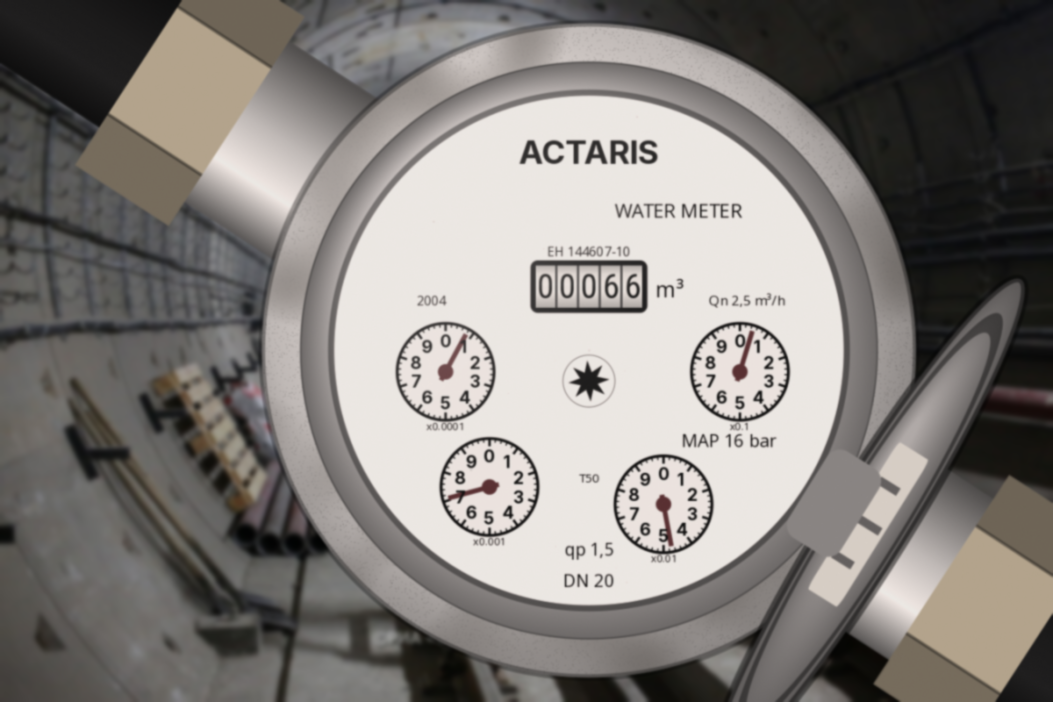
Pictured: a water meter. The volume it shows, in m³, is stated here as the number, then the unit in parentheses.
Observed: 66.0470 (m³)
